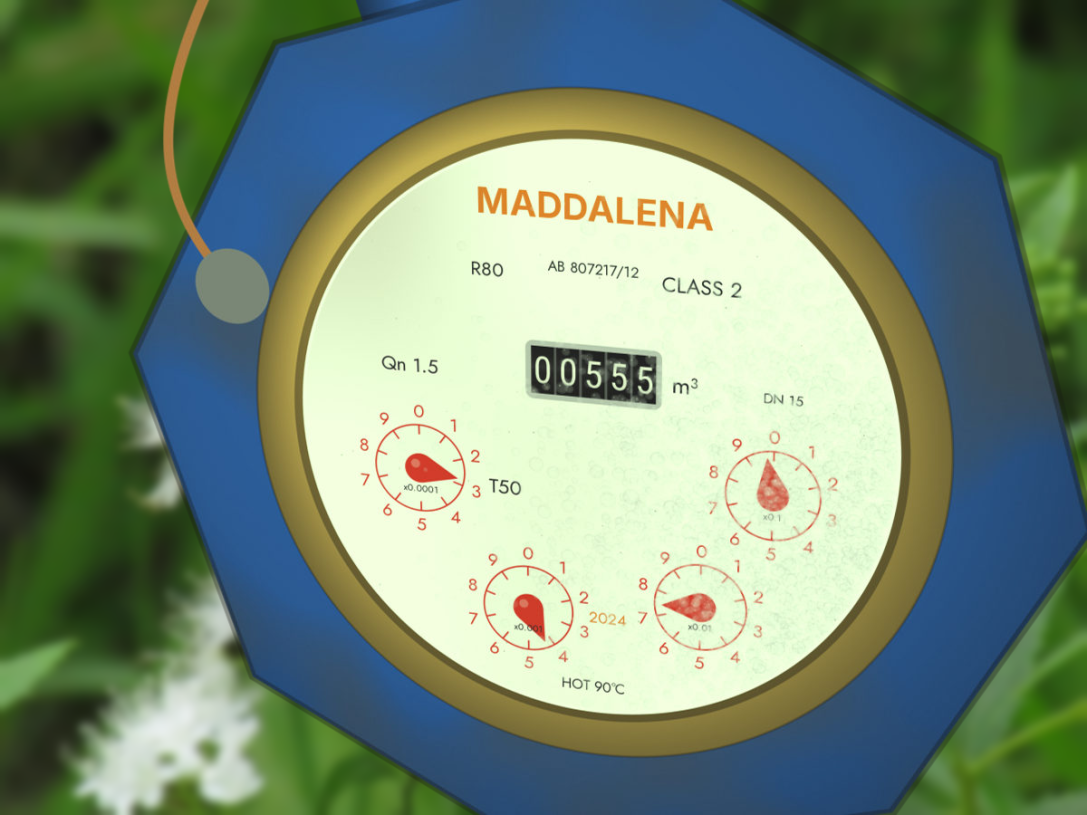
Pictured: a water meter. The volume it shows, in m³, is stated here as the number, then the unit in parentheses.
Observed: 554.9742 (m³)
